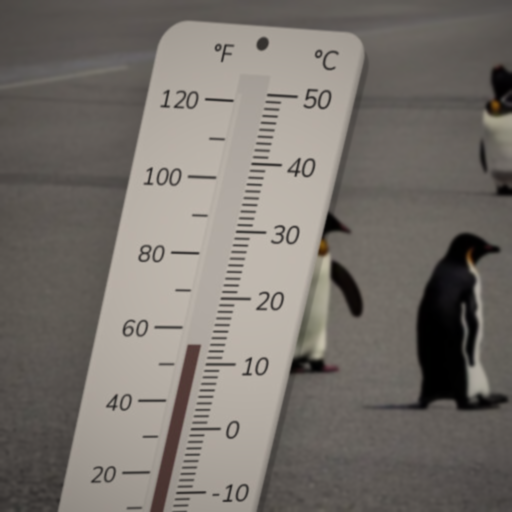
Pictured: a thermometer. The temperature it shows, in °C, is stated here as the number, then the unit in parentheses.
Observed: 13 (°C)
